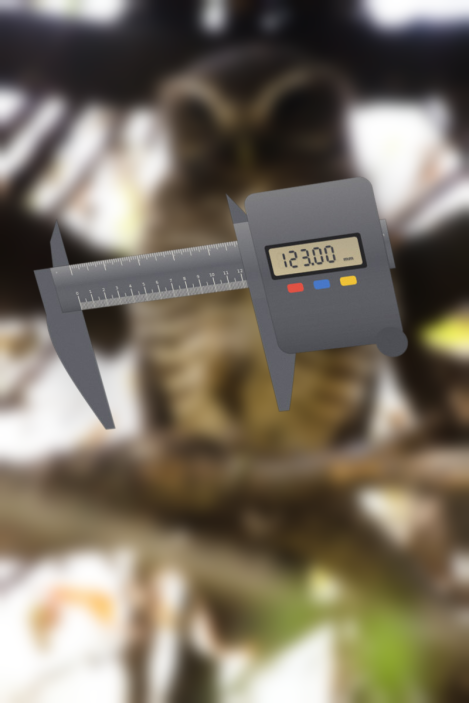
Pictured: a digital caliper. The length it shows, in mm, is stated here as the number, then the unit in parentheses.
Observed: 123.00 (mm)
